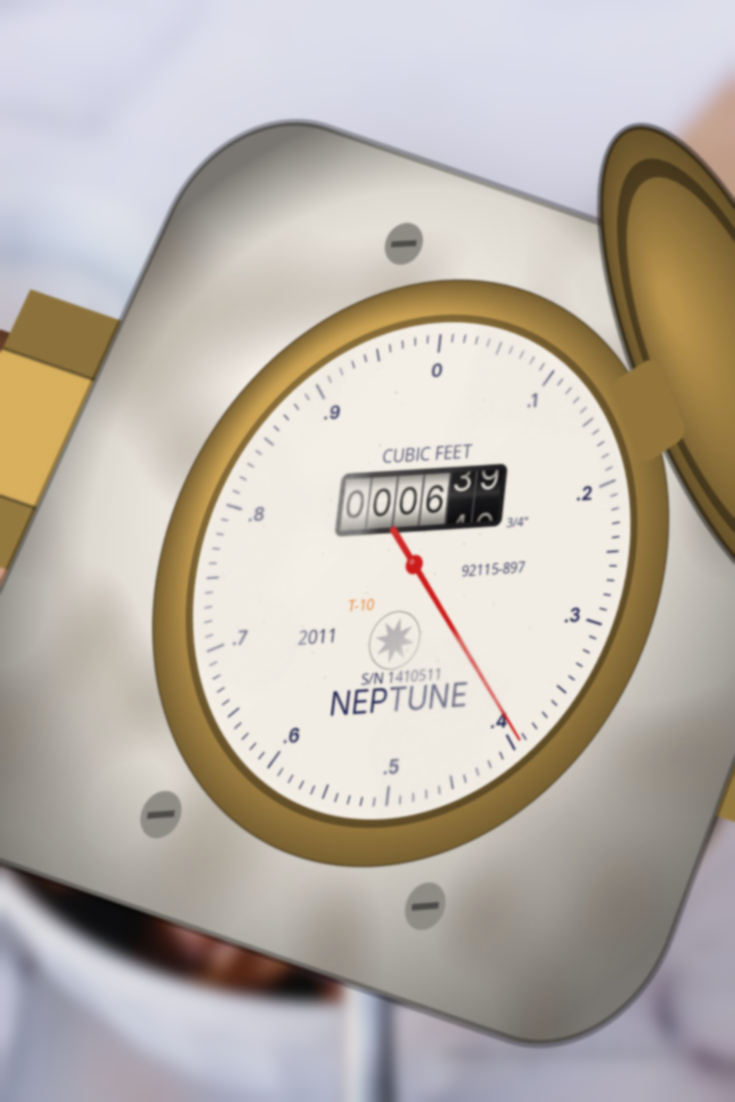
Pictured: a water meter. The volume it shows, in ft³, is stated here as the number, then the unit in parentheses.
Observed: 639.39 (ft³)
